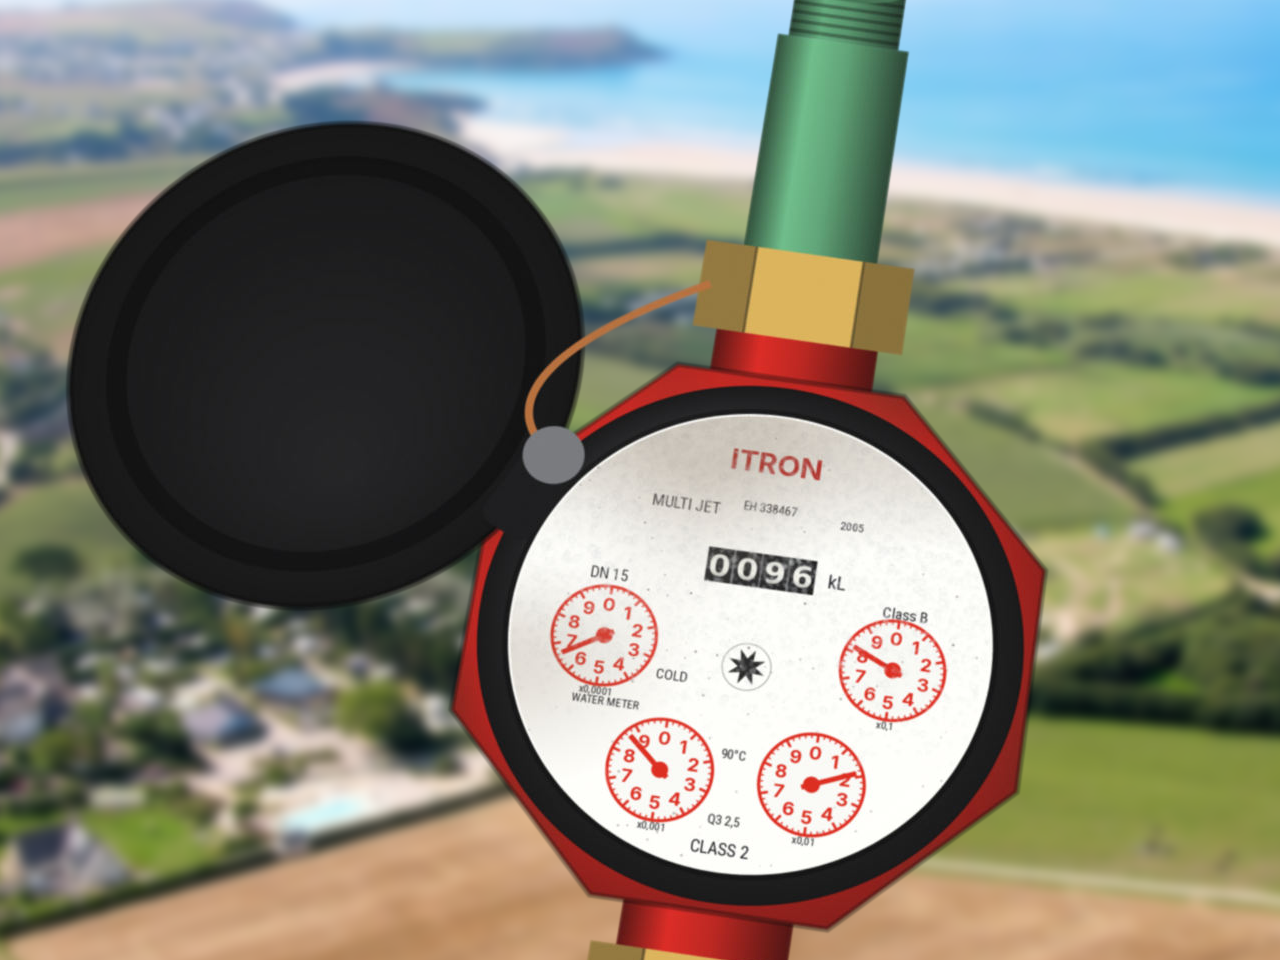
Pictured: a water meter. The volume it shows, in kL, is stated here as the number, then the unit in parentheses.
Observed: 96.8186 (kL)
